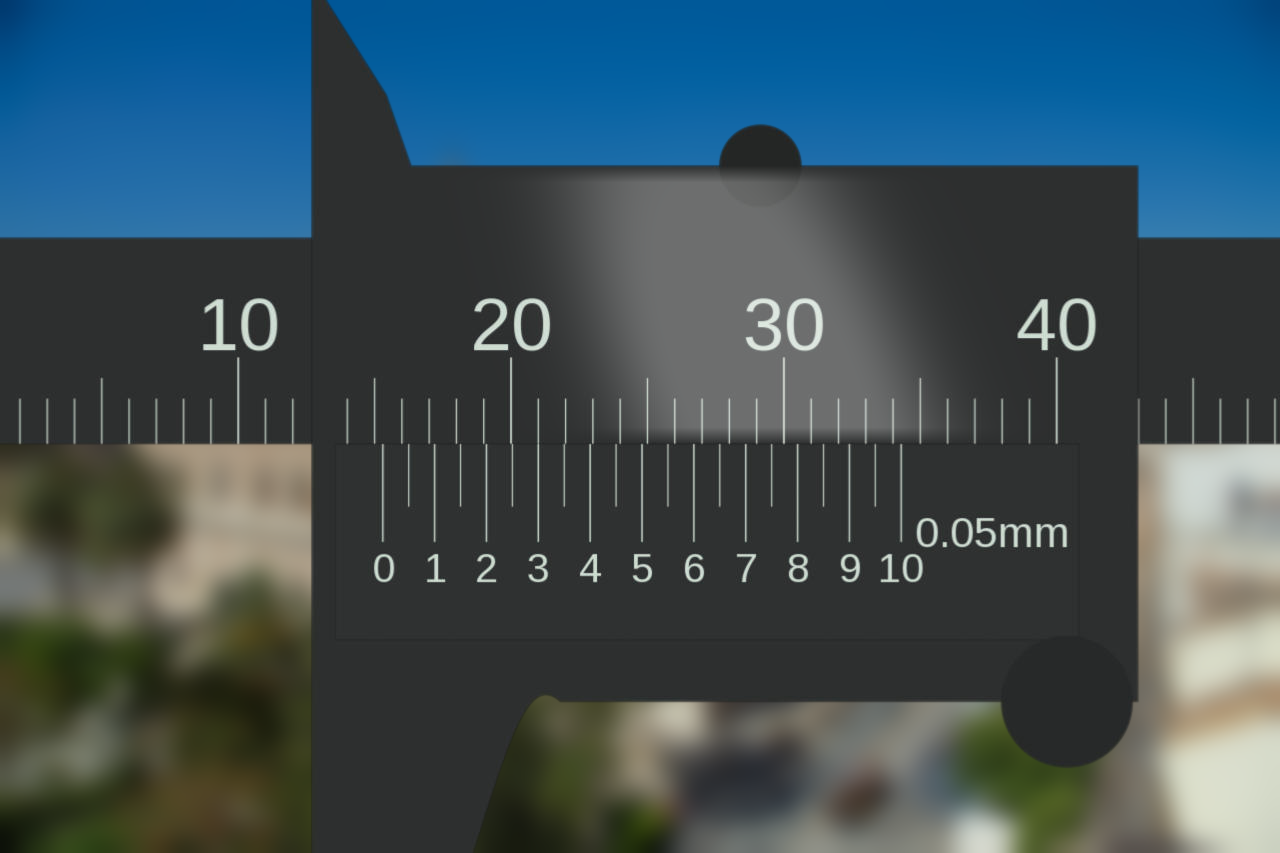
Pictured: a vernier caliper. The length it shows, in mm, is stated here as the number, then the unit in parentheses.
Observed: 15.30 (mm)
